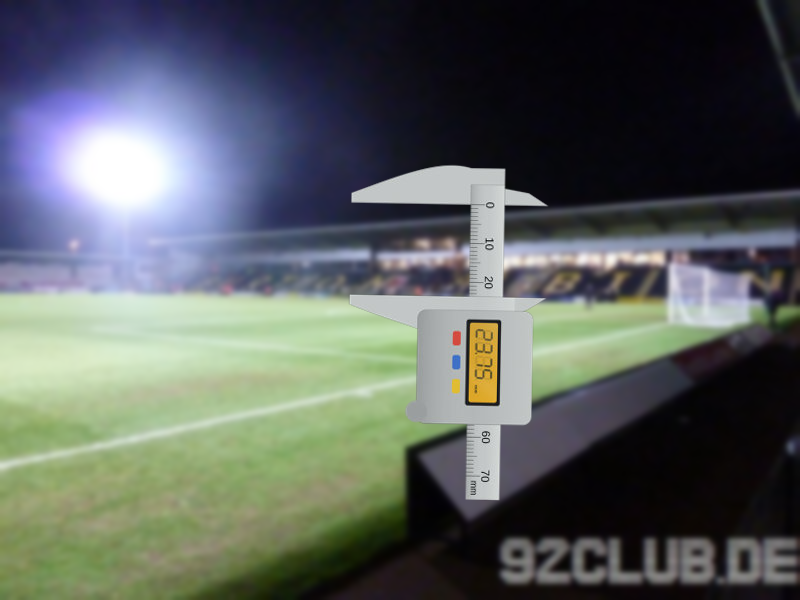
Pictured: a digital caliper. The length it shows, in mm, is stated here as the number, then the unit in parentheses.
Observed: 23.75 (mm)
